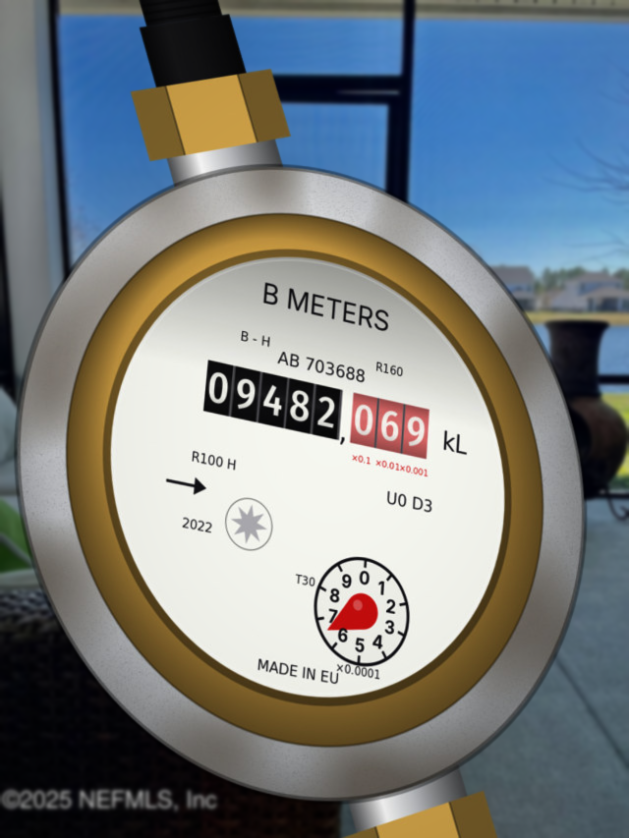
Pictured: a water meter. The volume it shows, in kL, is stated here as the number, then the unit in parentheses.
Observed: 9482.0696 (kL)
